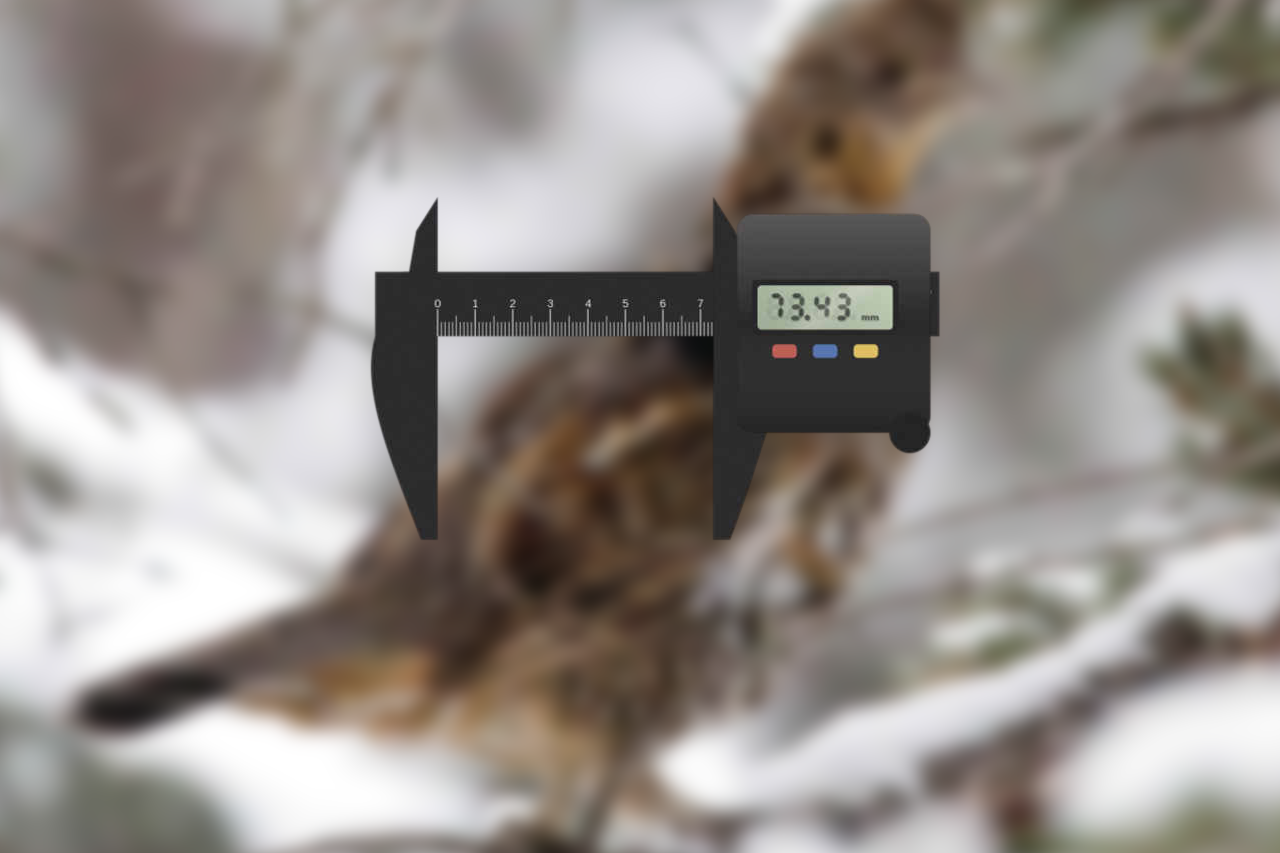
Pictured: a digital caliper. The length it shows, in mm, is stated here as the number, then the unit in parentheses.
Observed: 73.43 (mm)
